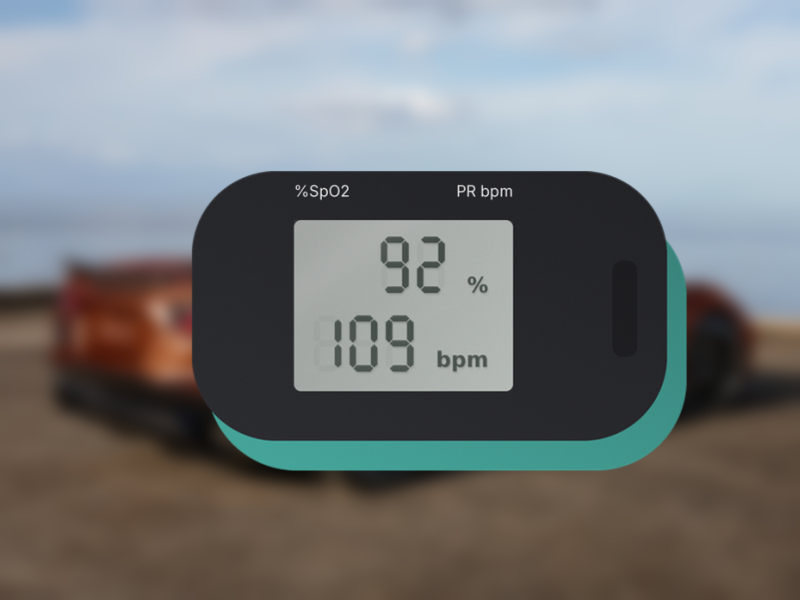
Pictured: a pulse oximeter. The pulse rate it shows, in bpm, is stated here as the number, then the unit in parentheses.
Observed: 109 (bpm)
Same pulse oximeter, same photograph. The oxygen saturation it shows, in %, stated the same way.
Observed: 92 (%)
